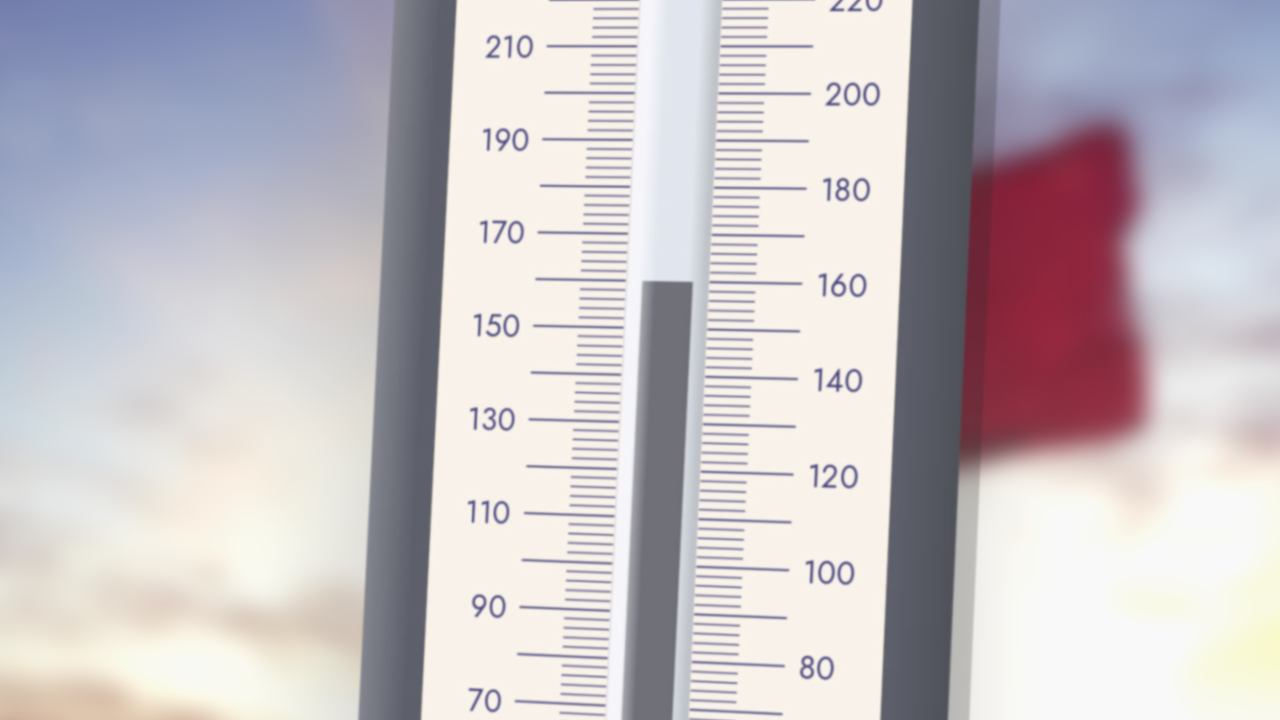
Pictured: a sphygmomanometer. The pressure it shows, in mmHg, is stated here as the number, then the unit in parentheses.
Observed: 160 (mmHg)
